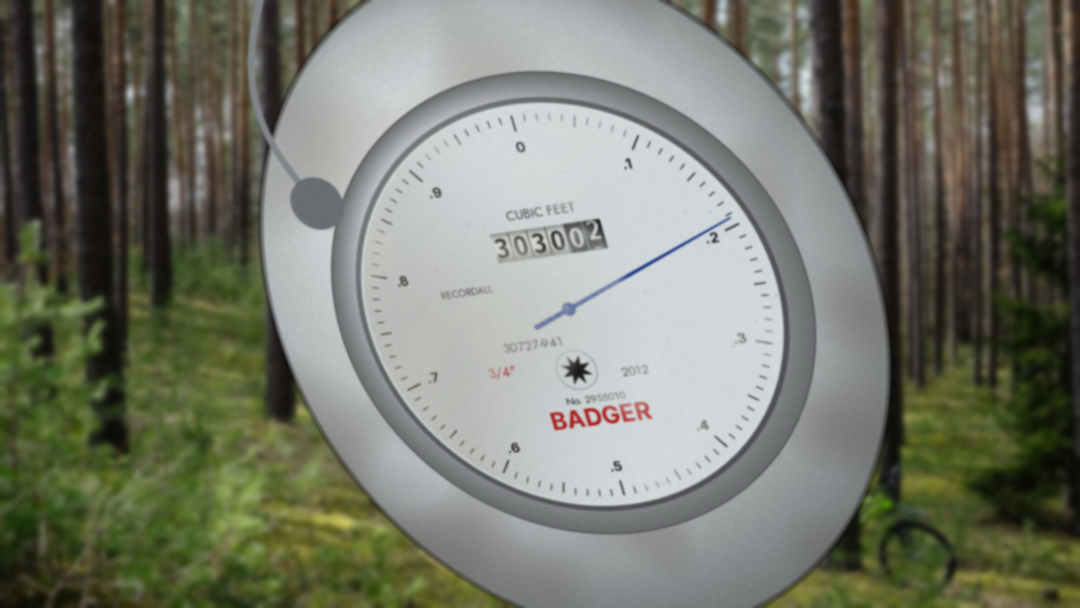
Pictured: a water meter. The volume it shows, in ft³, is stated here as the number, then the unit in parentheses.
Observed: 303002.19 (ft³)
